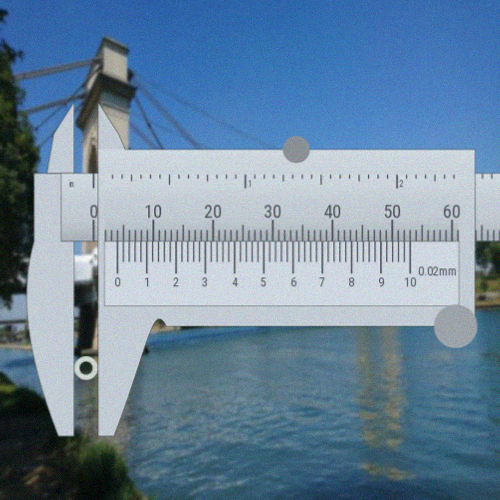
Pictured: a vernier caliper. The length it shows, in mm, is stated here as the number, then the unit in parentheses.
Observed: 4.0 (mm)
